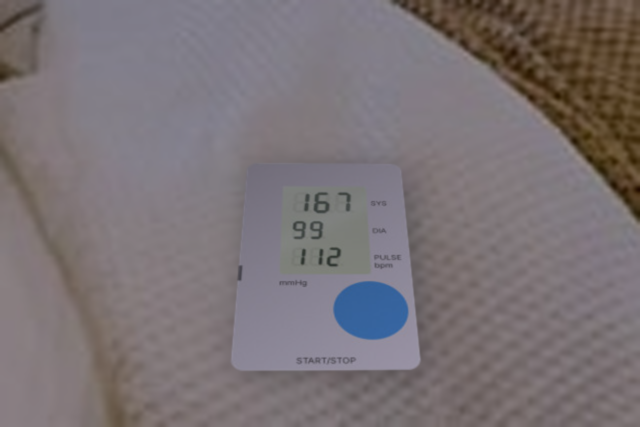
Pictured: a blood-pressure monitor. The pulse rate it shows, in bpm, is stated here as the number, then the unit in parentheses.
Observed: 112 (bpm)
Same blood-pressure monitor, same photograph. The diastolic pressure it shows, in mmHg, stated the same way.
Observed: 99 (mmHg)
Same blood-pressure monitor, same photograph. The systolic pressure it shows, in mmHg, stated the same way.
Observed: 167 (mmHg)
